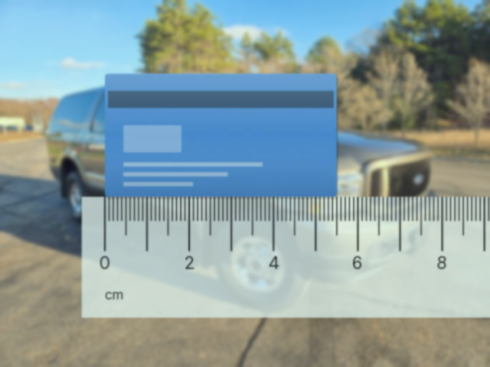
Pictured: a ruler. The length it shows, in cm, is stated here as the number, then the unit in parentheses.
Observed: 5.5 (cm)
